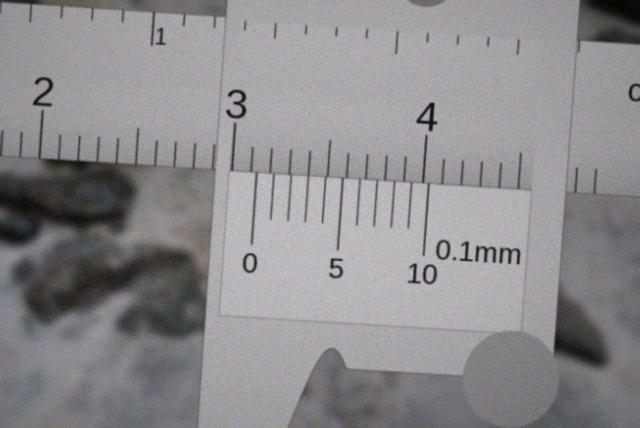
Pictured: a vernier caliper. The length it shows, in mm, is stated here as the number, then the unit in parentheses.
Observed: 31.3 (mm)
